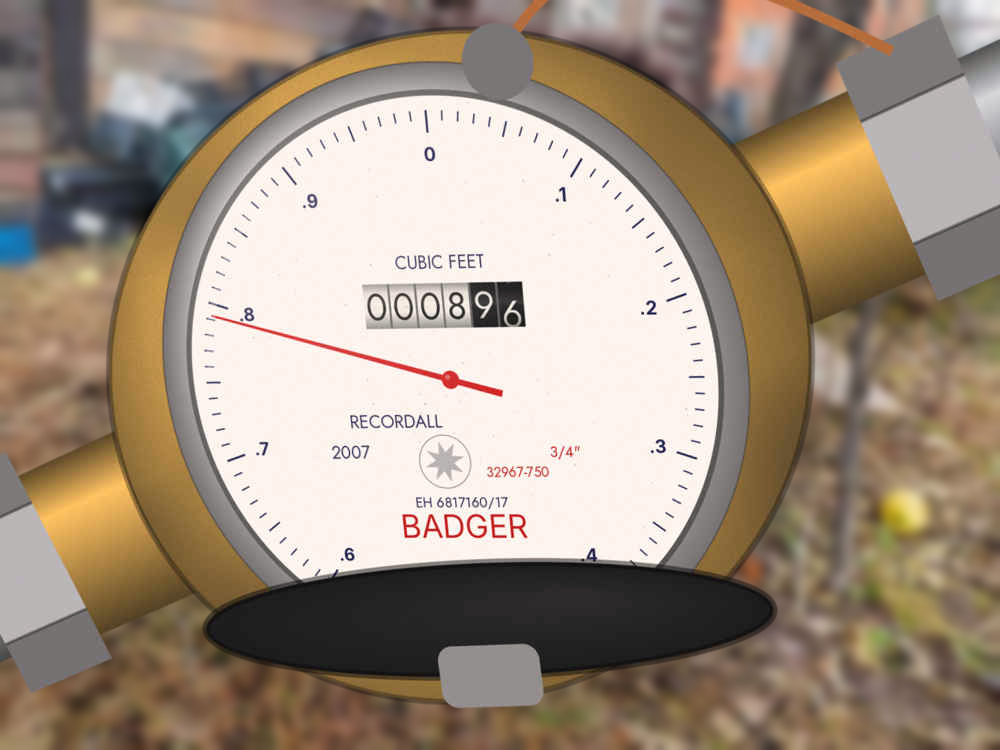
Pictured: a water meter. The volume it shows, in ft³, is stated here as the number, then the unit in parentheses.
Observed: 895.79 (ft³)
